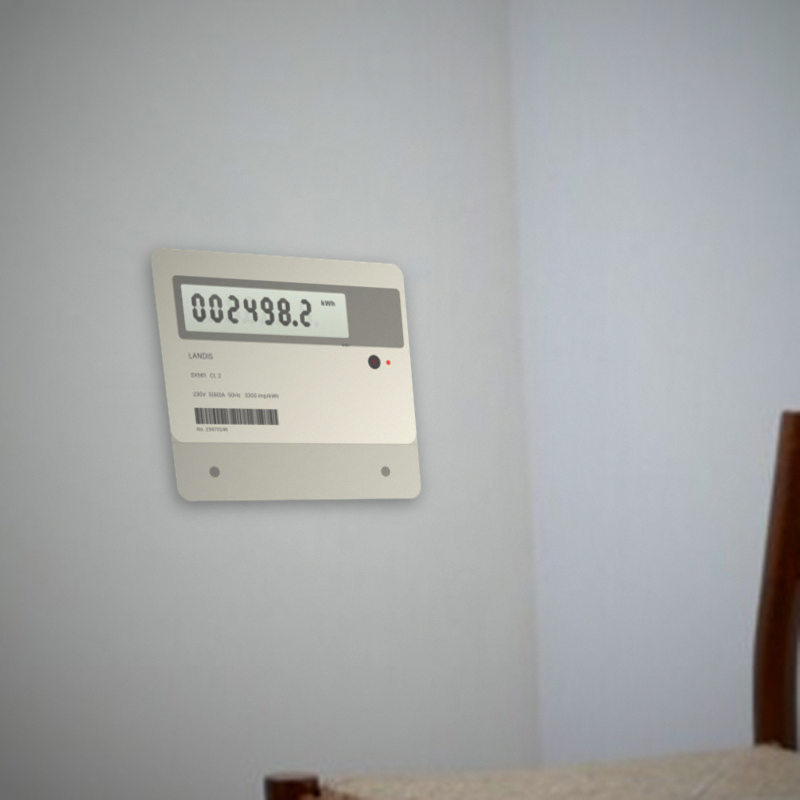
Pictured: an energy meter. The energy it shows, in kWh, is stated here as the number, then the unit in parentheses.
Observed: 2498.2 (kWh)
